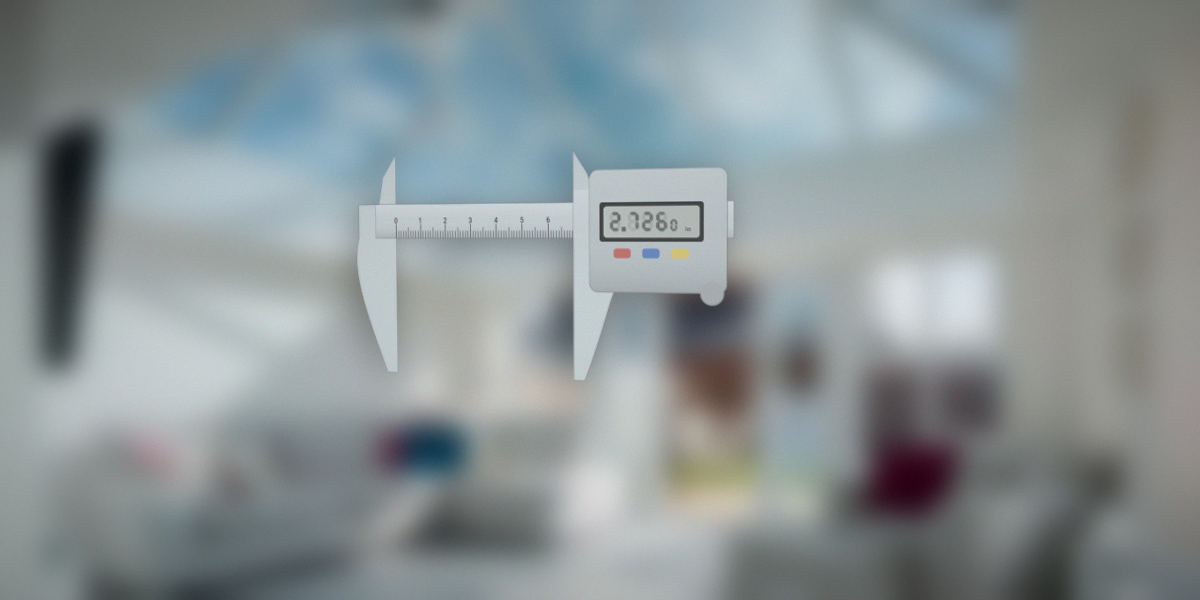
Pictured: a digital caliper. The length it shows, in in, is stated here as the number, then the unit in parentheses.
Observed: 2.7260 (in)
